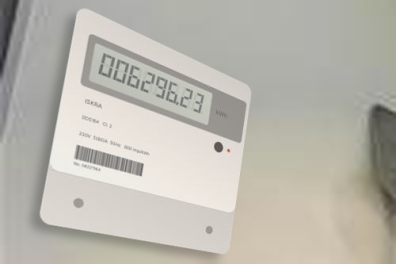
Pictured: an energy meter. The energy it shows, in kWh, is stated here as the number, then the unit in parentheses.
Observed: 6296.23 (kWh)
